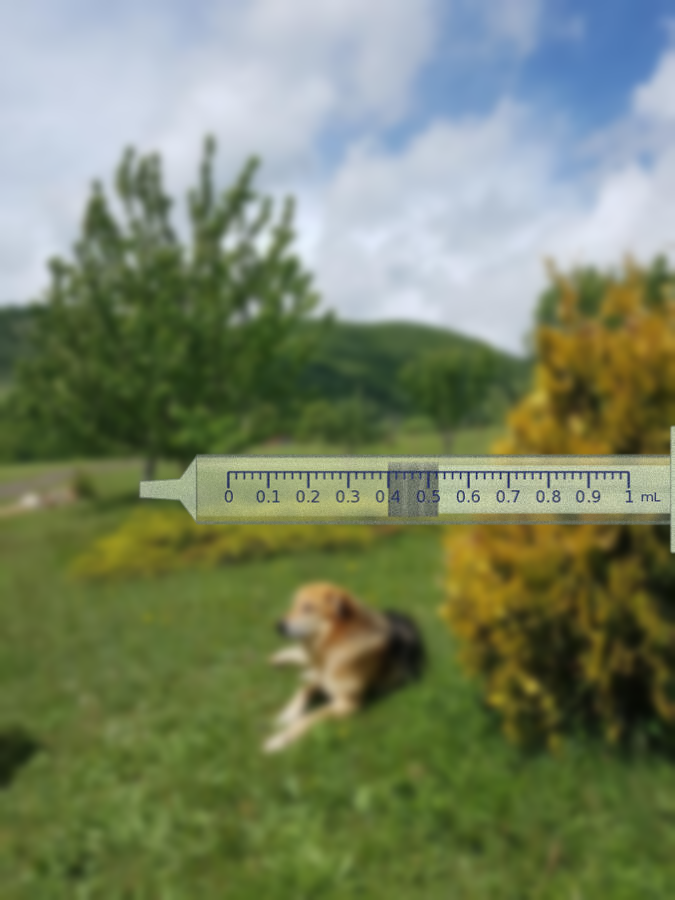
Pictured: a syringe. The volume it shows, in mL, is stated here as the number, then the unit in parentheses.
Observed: 0.4 (mL)
